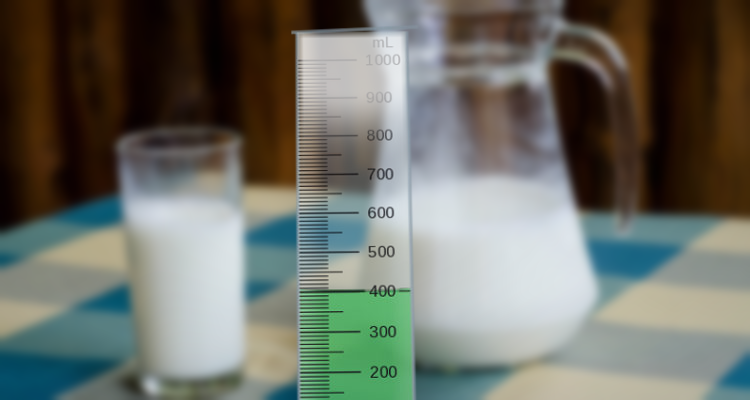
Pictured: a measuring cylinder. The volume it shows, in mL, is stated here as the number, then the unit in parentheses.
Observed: 400 (mL)
